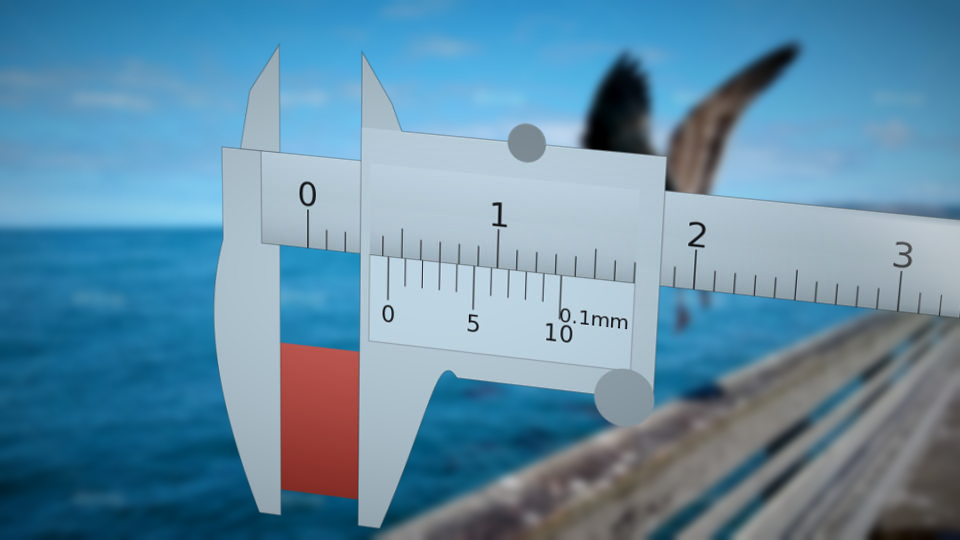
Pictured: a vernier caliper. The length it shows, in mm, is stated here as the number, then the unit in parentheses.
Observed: 4.3 (mm)
